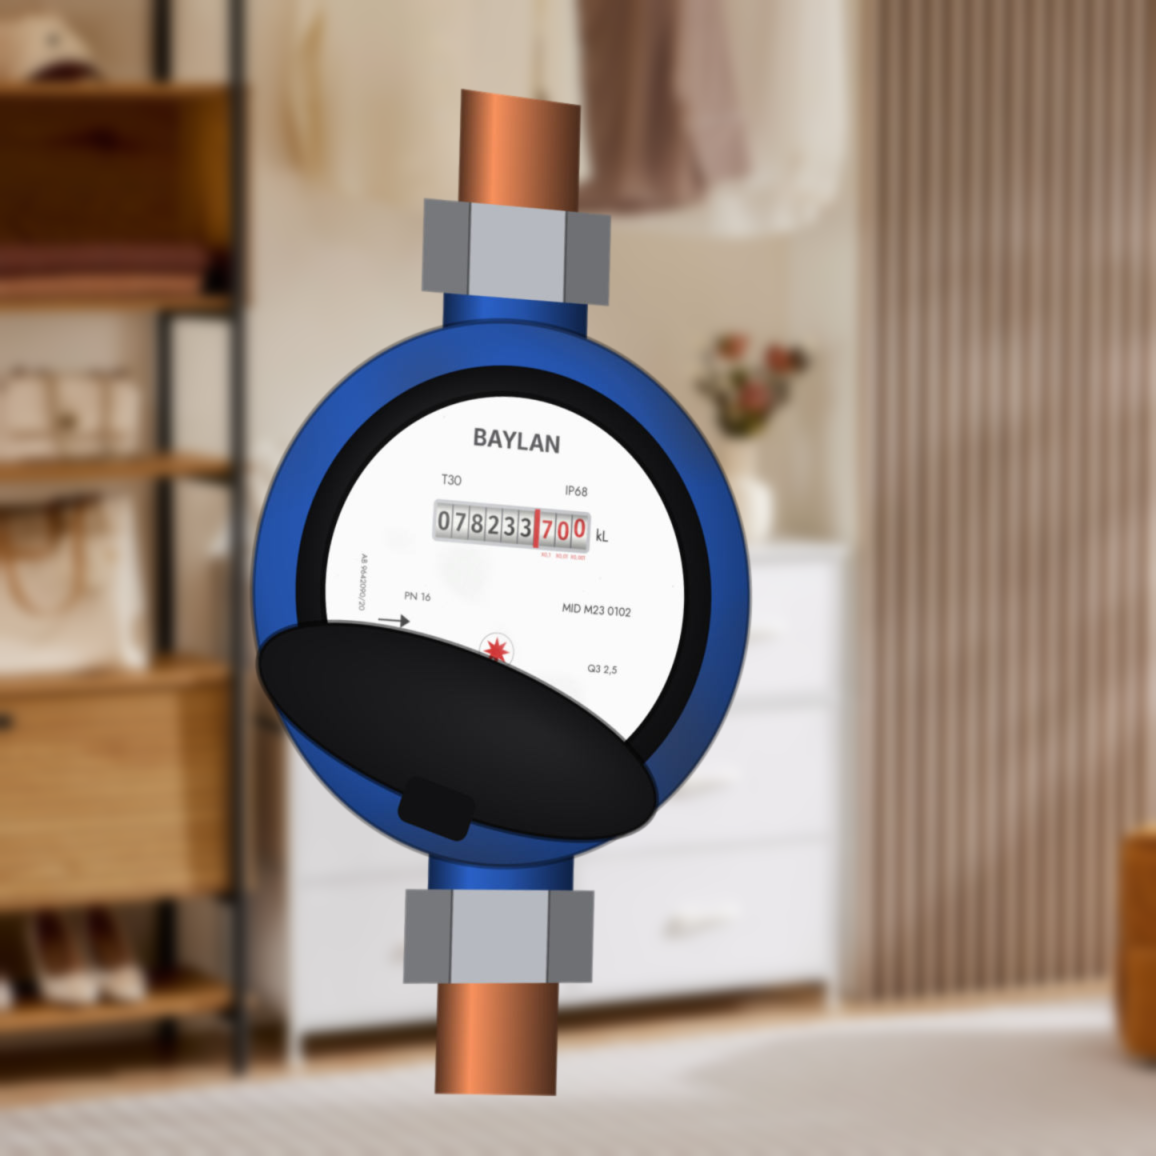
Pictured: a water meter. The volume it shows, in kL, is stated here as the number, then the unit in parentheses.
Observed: 78233.700 (kL)
